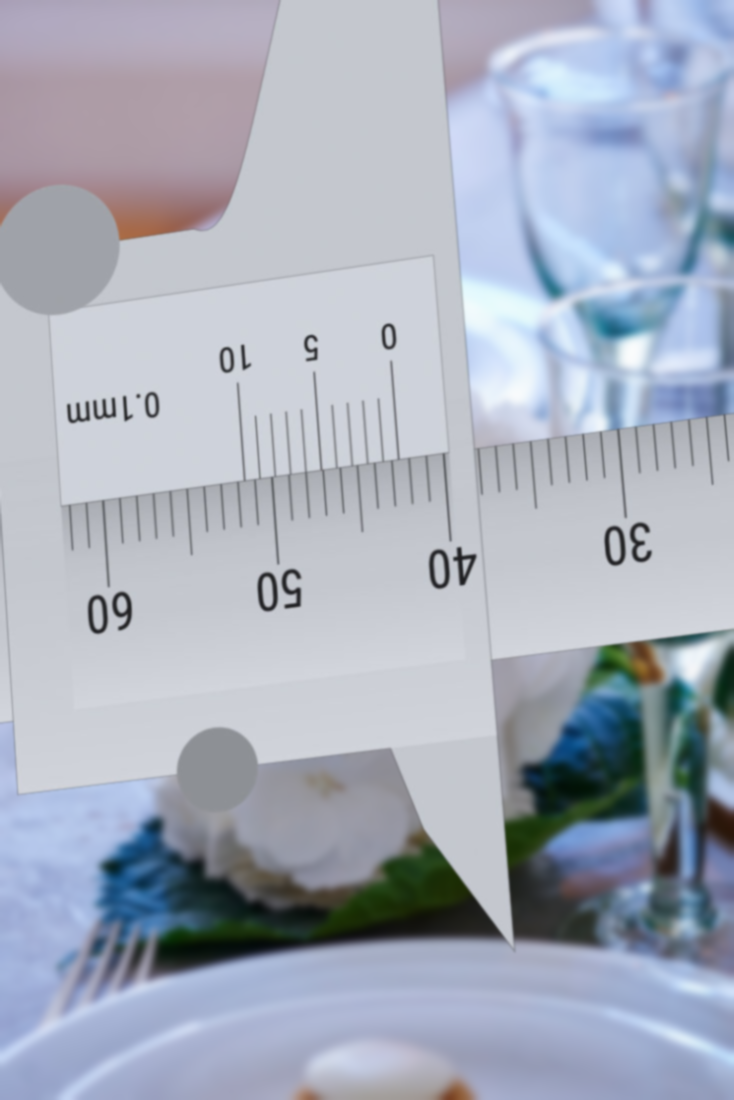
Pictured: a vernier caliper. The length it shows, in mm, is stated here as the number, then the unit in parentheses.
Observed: 42.6 (mm)
